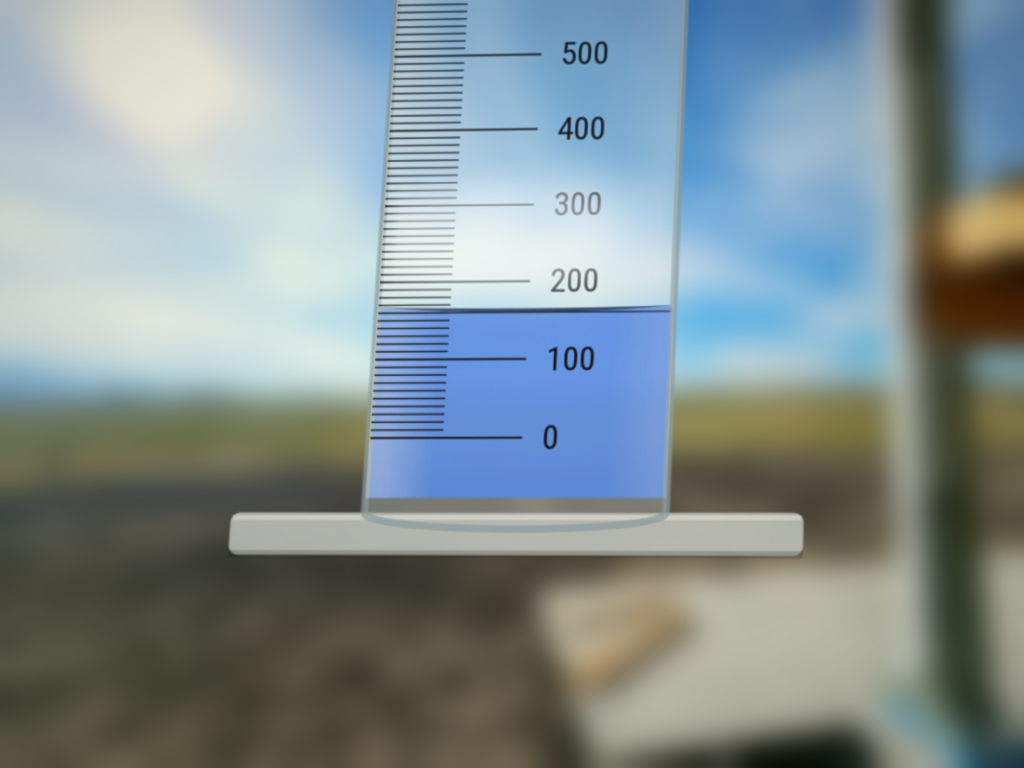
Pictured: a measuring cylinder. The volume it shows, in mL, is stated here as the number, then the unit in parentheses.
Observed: 160 (mL)
